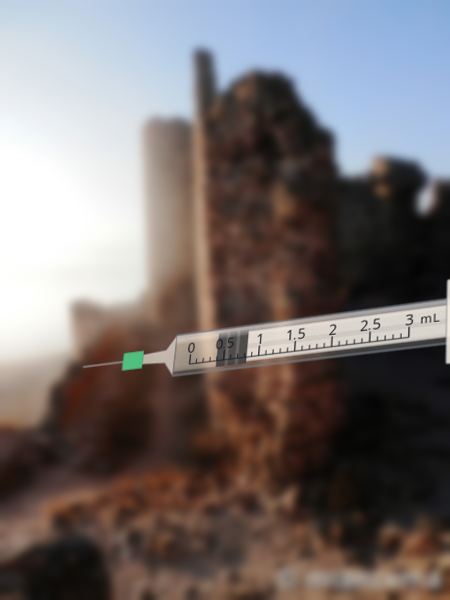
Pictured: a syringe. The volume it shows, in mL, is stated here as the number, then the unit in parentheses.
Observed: 0.4 (mL)
